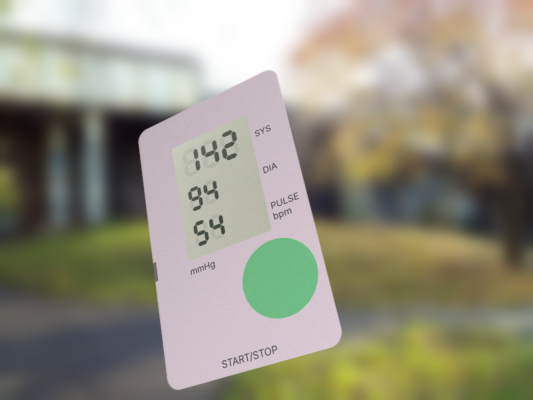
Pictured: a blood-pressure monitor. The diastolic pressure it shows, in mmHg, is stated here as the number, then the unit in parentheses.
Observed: 94 (mmHg)
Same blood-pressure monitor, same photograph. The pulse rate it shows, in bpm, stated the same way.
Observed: 54 (bpm)
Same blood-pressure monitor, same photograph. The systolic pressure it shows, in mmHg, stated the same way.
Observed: 142 (mmHg)
